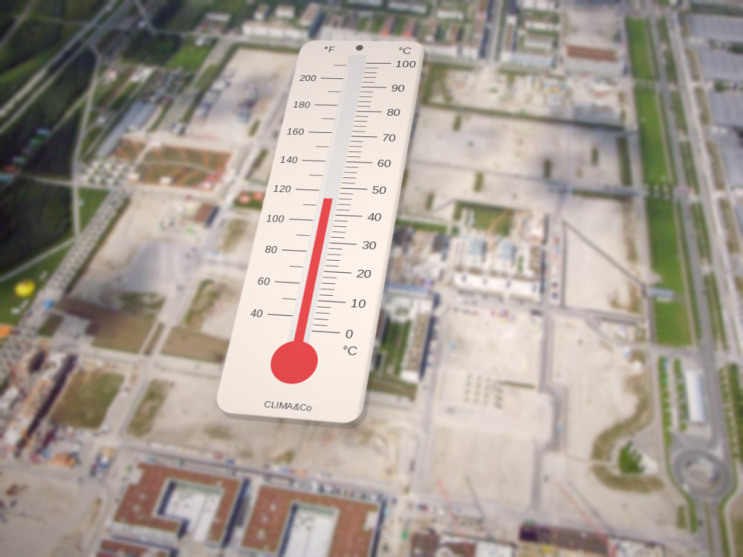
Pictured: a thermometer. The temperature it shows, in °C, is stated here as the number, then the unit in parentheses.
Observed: 46 (°C)
